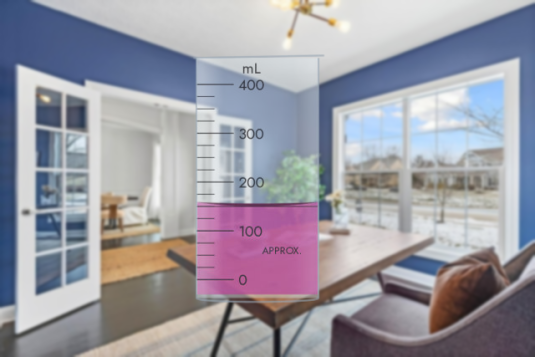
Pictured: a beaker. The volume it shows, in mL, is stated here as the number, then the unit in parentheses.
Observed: 150 (mL)
